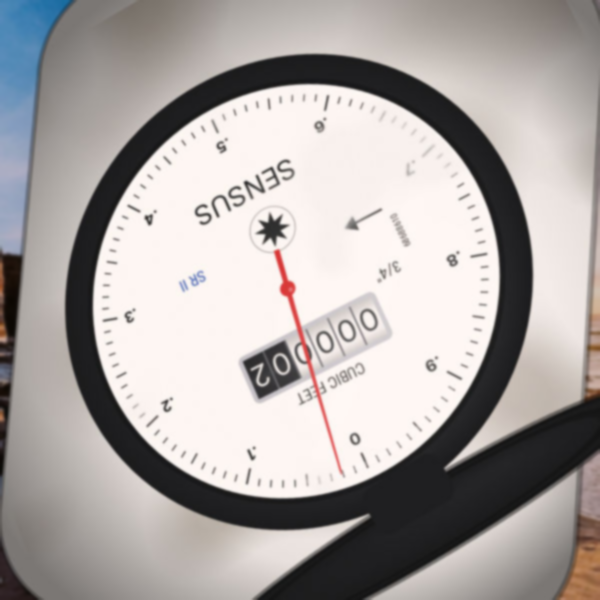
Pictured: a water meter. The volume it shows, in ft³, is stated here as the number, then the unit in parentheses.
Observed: 2.02 (ft³)
